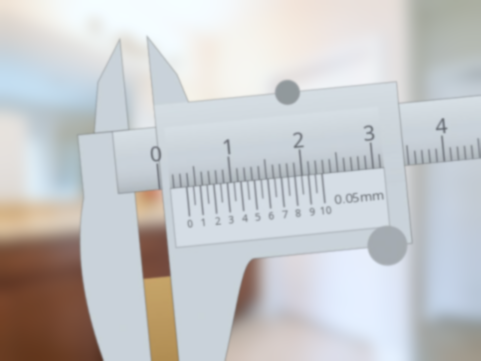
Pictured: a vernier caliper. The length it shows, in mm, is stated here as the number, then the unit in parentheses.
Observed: 3.8 (mm)
